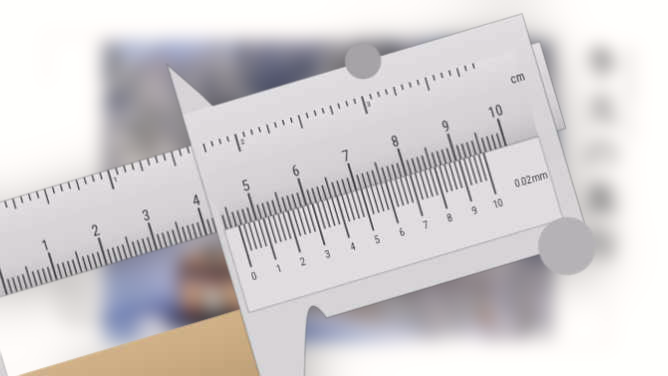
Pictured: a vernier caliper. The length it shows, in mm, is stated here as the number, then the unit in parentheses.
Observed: 46.5 (mm)
